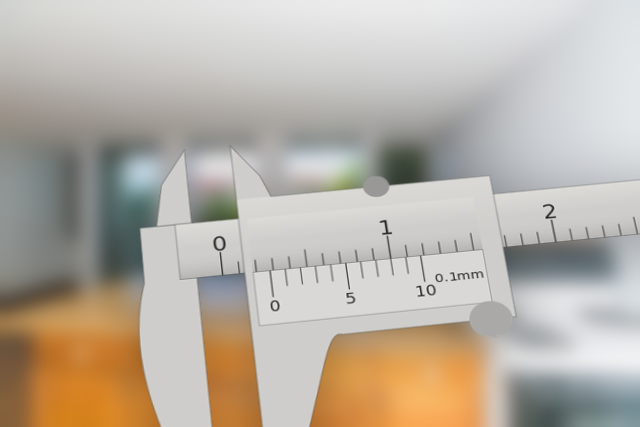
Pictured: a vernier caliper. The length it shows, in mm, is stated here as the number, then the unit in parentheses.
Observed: 2.8 (mm)
